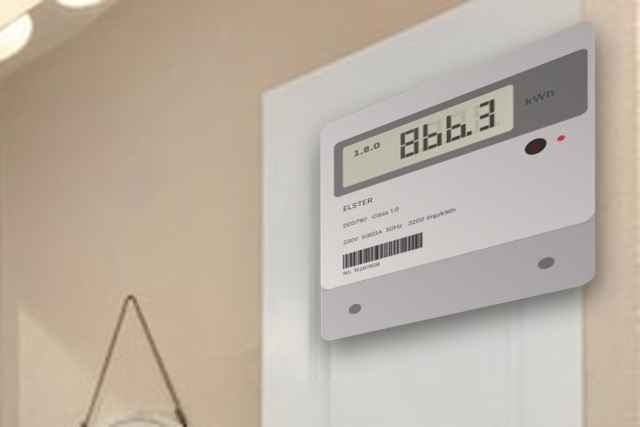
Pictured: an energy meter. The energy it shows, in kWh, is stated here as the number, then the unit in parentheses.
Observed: 866.3 (kWh)
